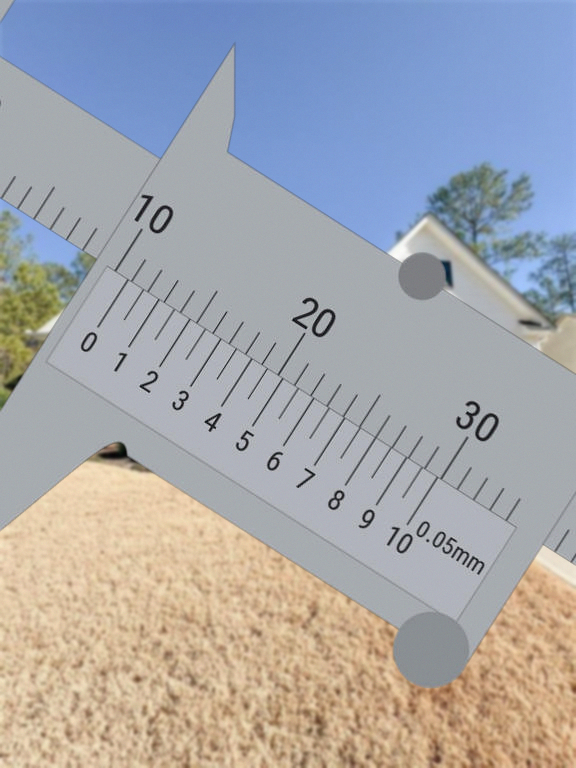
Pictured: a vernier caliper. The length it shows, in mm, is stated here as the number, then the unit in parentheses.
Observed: 10.8 (mm)
